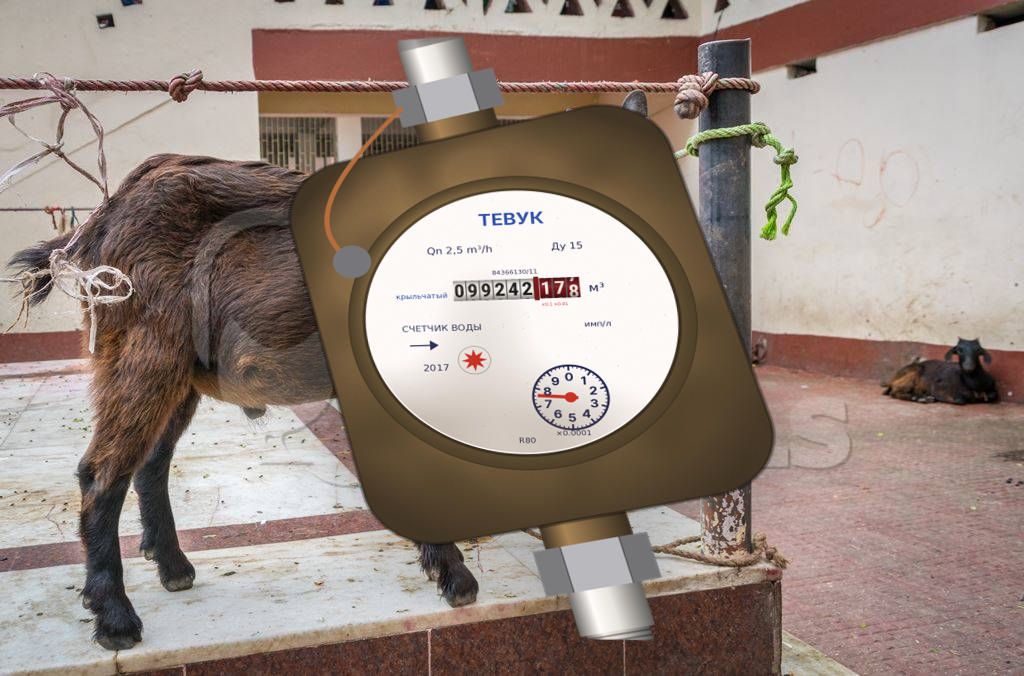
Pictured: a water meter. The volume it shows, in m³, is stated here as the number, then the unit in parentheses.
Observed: 99242.1777 (m³)
